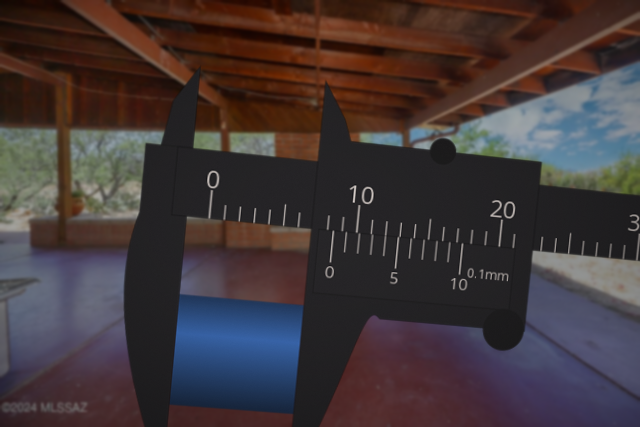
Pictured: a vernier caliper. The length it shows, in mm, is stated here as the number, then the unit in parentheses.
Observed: 8.4 (mm)
